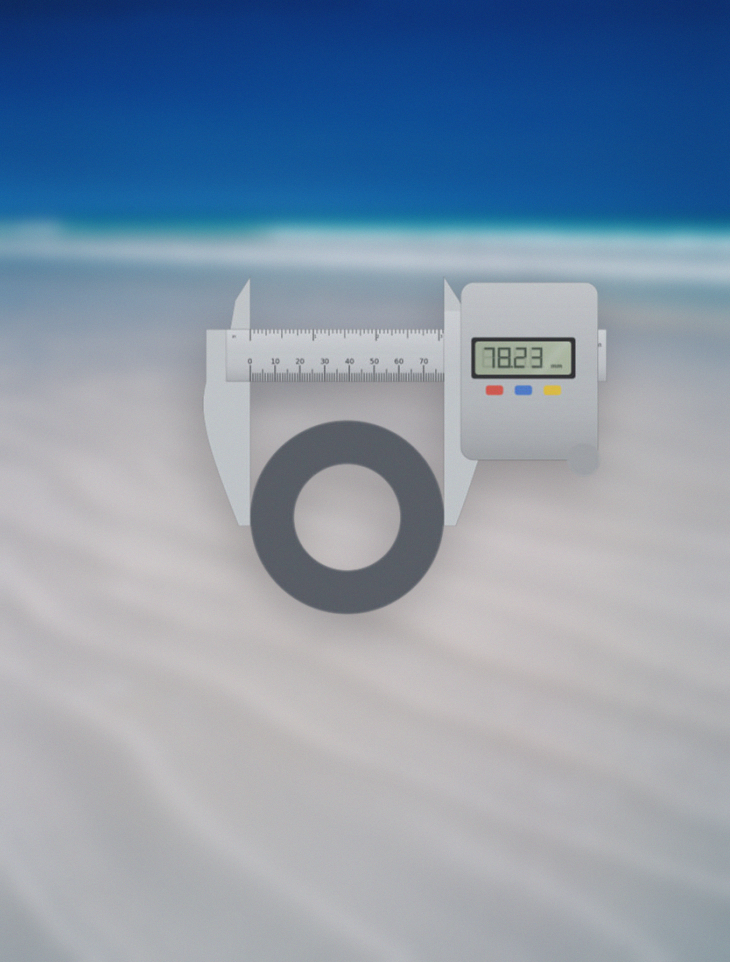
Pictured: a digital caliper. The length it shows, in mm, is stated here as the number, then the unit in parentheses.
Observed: 78.23 (mm)
